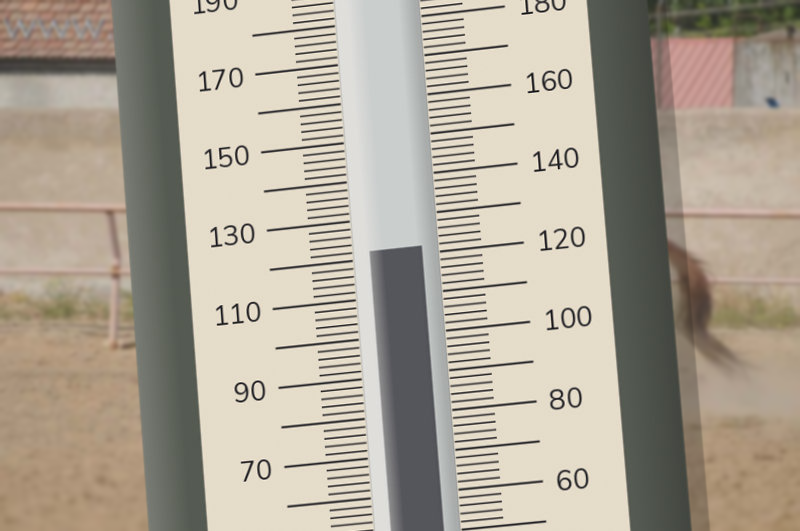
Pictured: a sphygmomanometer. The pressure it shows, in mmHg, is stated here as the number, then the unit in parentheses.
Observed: 122 (mmHg)
